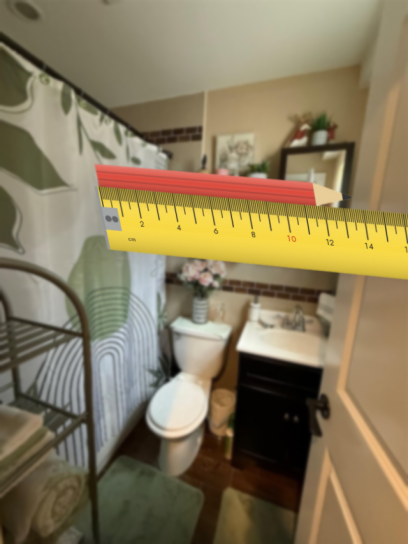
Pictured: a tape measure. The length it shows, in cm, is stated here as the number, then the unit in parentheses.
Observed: 13.5 (cm)
